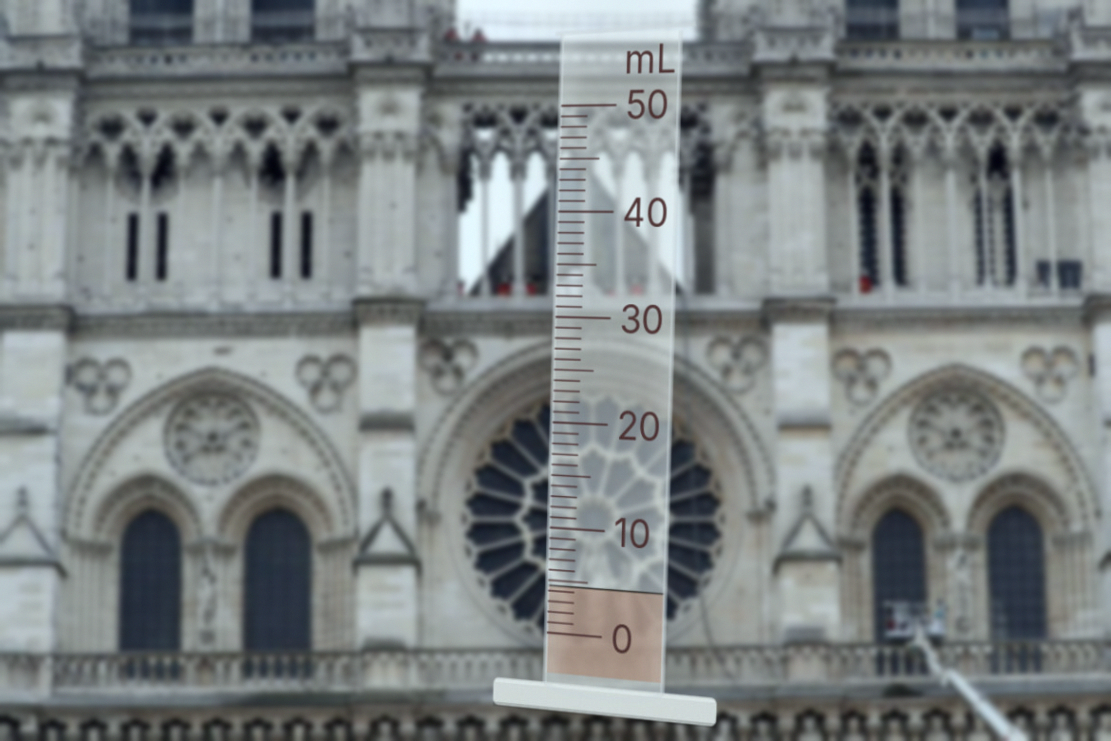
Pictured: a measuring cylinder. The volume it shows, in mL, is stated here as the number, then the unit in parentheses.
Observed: 4.5 (mL)
